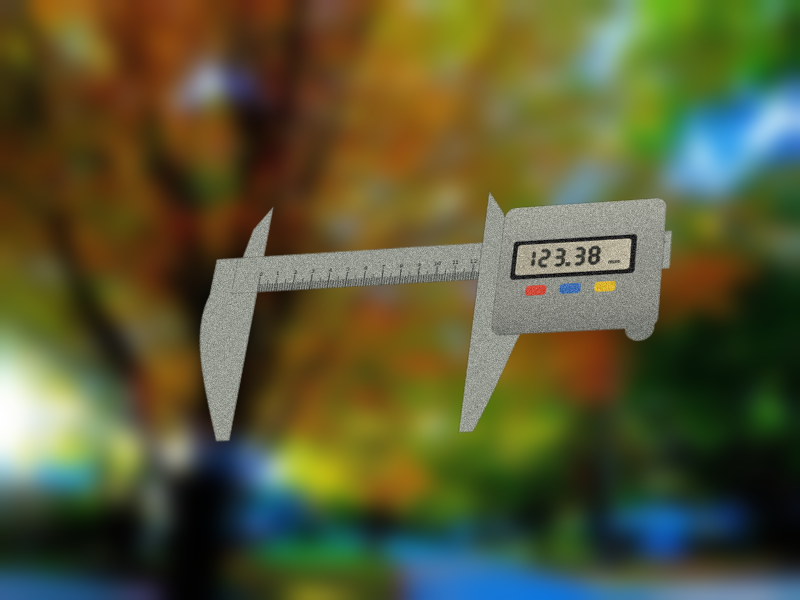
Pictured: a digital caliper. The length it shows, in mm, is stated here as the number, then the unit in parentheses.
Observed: 123.38 (mm)
